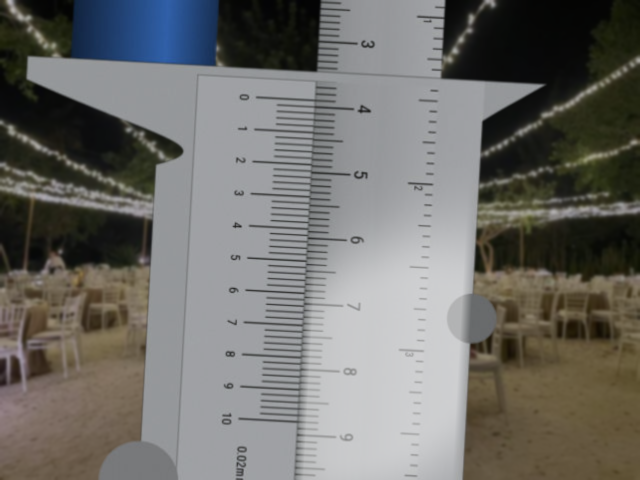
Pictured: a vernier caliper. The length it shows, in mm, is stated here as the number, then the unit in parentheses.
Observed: 39.0 (mm)
